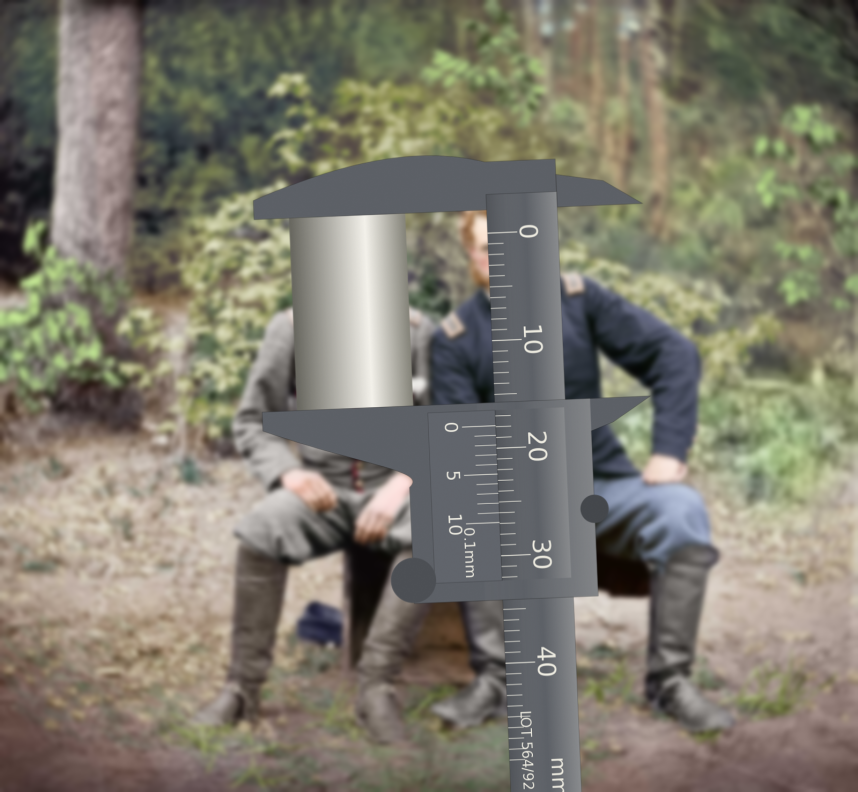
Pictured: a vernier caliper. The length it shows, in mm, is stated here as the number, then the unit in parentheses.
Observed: 17.9 (mm)
